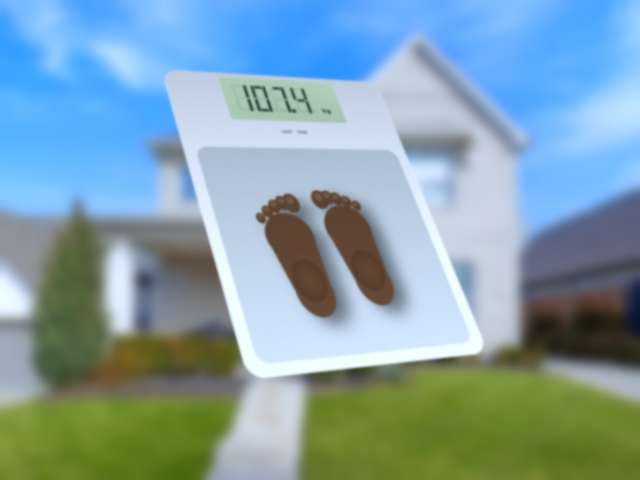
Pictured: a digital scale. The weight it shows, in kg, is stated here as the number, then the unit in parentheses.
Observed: 107.4 (kg)
